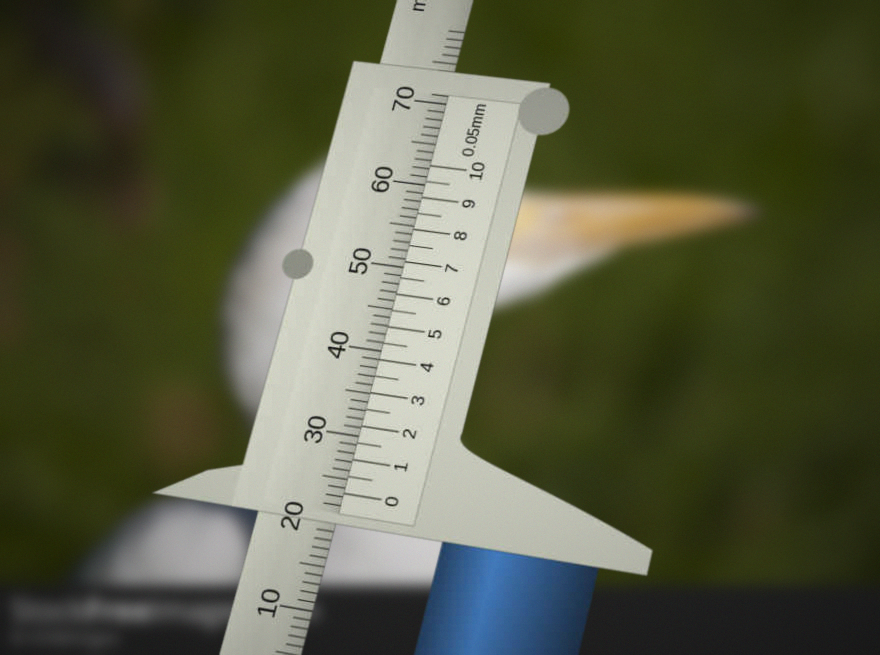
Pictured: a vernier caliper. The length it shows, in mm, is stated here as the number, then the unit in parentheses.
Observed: 23.4 (mm)
